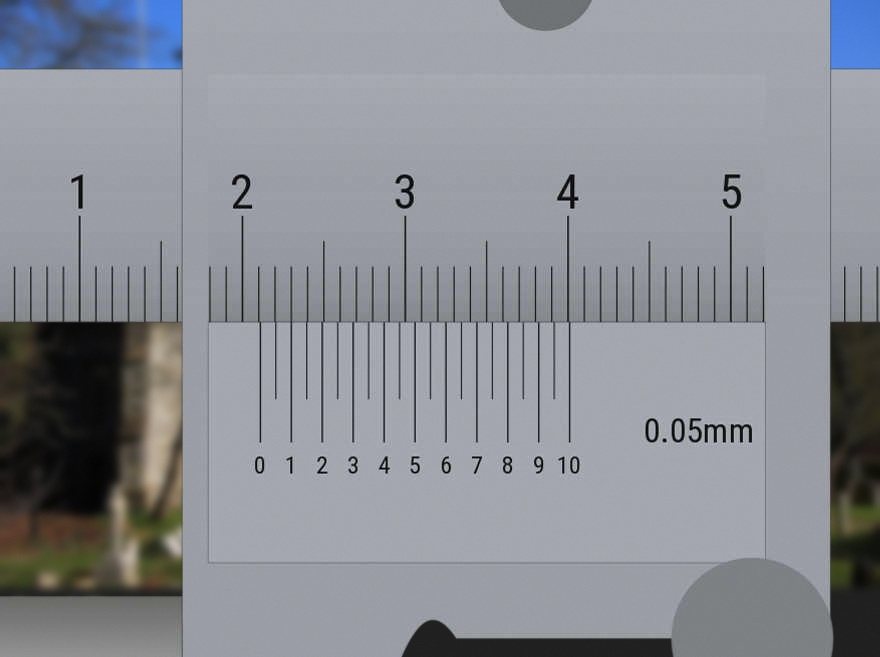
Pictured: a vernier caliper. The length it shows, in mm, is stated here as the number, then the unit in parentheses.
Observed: 21.1 (mm)
